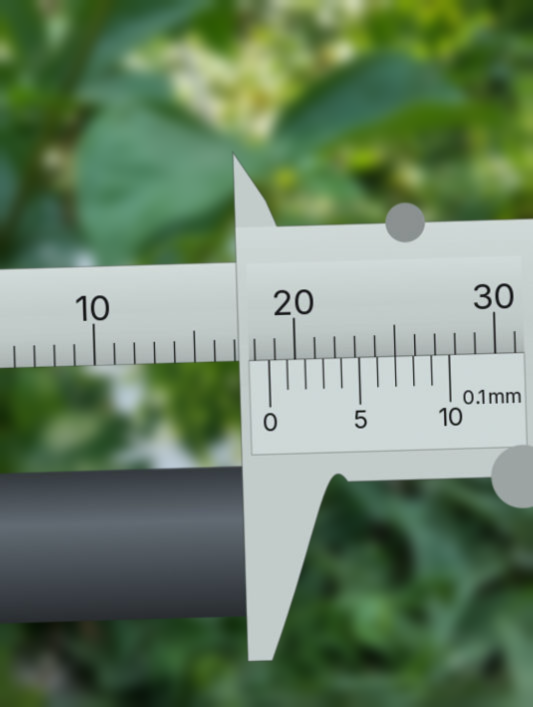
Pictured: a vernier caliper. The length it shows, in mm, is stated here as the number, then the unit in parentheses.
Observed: 18.7 (mm)
